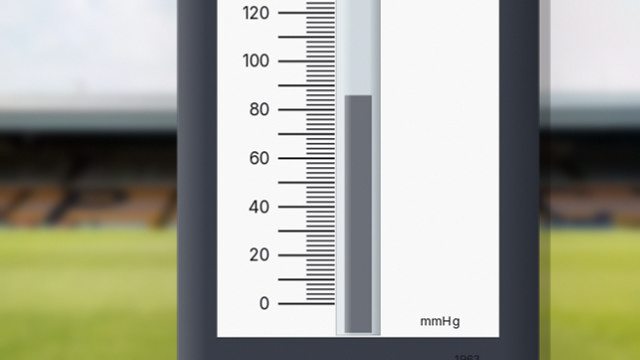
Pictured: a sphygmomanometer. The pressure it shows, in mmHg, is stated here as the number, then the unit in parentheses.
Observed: 86 (mmHg)
